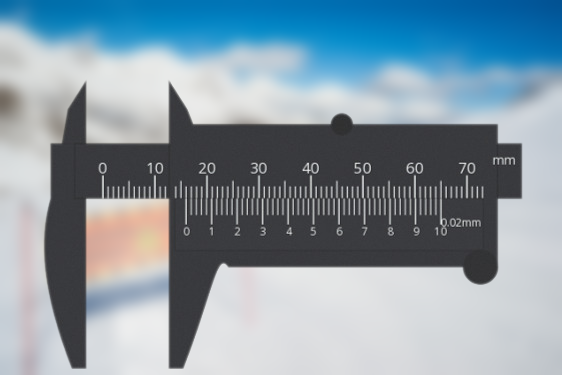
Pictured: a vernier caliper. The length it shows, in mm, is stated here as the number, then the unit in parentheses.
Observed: 16.0 (mm)
